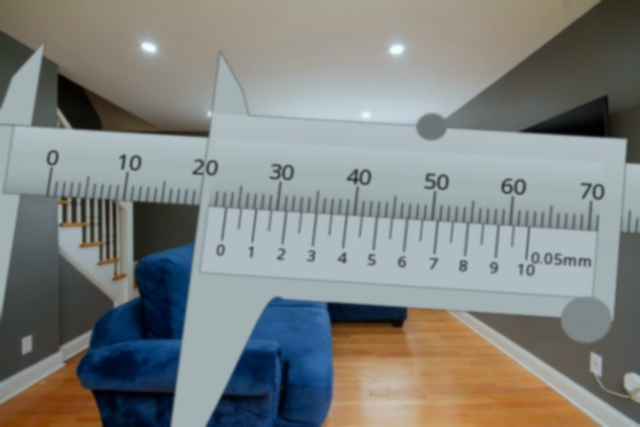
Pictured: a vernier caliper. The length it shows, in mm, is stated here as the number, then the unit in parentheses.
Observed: 23.4 (mm)
